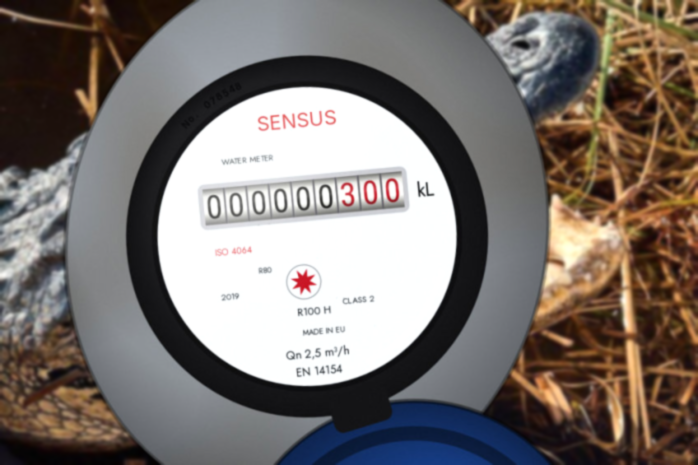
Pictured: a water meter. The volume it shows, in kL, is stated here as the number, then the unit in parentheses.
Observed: 0.300 (kL)
